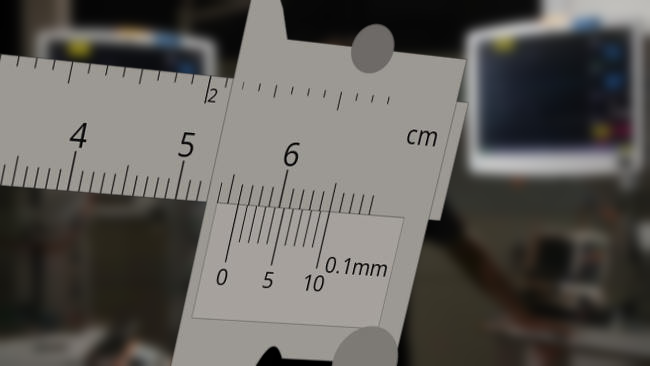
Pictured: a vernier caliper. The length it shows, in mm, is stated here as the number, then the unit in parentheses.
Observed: 56.0 (mm)
